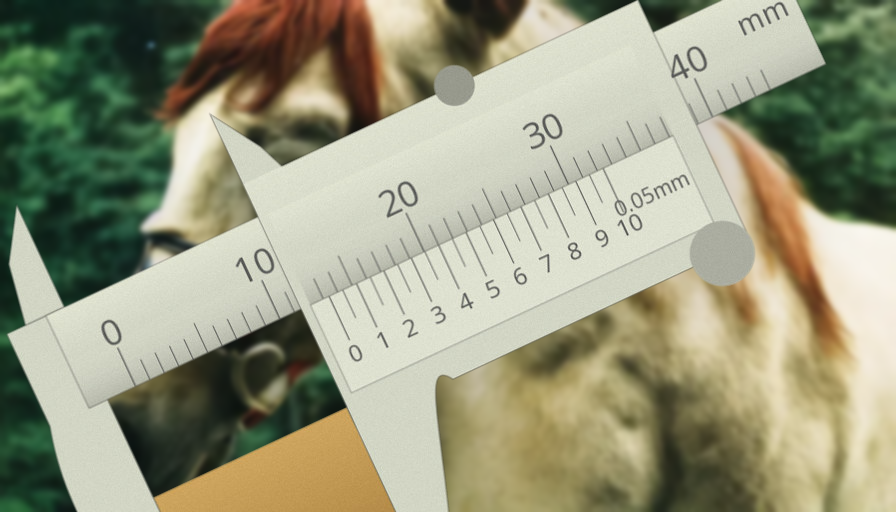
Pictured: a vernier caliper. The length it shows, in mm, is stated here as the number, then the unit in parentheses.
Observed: 13.4 (mm)
